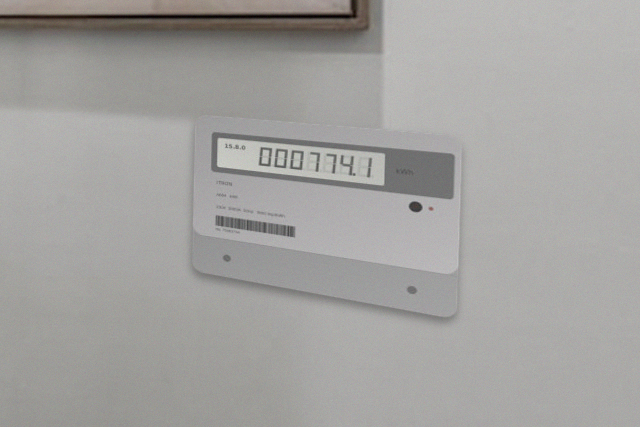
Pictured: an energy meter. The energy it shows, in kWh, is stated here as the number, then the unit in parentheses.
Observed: 774.1 (kWh)
